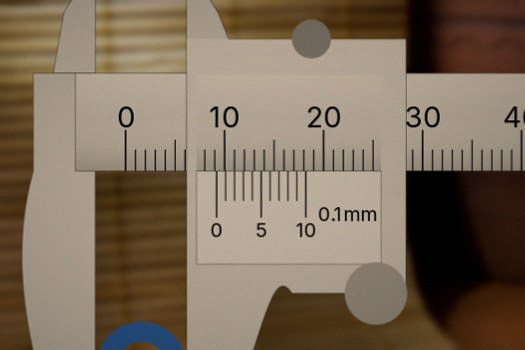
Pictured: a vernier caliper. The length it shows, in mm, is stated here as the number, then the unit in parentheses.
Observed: 9.2 (mm)
